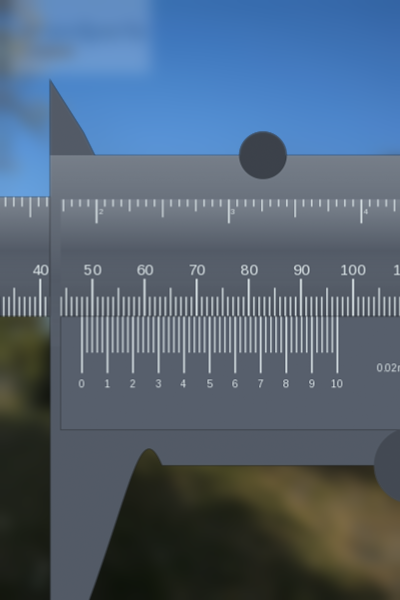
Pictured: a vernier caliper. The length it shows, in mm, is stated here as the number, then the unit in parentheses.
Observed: 48.0 (mm)
